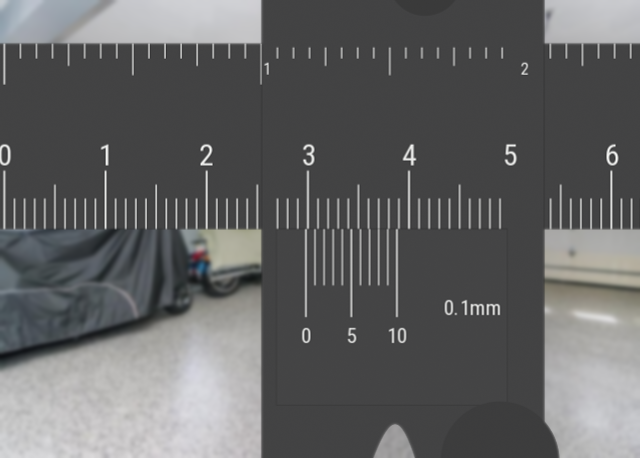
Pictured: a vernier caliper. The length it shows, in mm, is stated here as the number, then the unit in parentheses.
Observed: 29.8 (mm)
